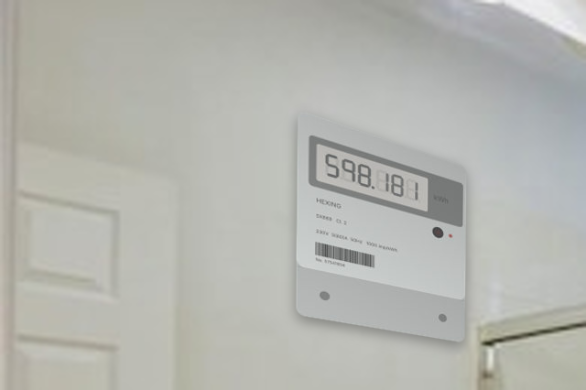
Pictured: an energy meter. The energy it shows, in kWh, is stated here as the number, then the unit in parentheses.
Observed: 598.181 (kWh)
